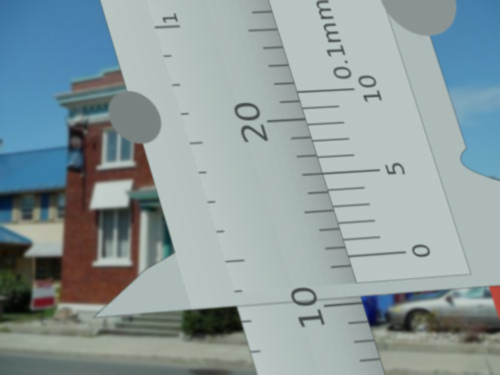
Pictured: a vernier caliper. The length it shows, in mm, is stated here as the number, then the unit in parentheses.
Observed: 12.5 (mm)
